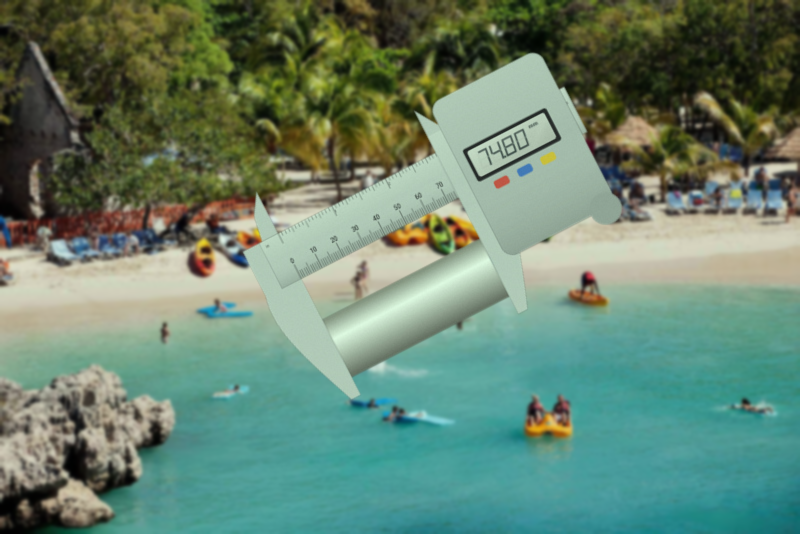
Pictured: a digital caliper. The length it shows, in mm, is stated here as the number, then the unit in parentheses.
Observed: 74.80 (mm)
